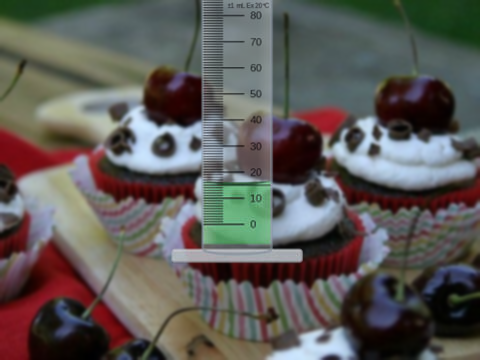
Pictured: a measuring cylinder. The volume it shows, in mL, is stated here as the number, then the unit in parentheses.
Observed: 15 (mL)
